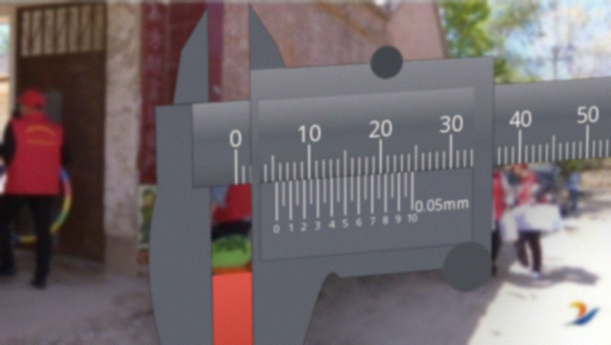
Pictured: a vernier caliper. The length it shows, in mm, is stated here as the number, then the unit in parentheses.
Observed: 5.5 (mm)
